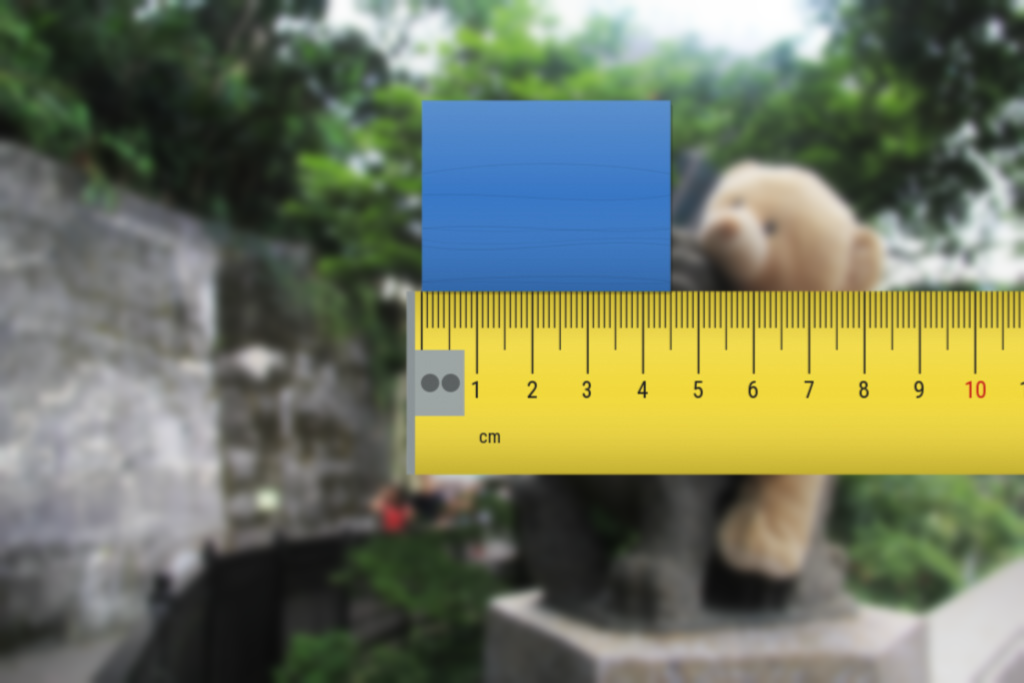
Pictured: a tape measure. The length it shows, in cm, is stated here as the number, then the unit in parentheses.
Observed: 4.5 (cm)
